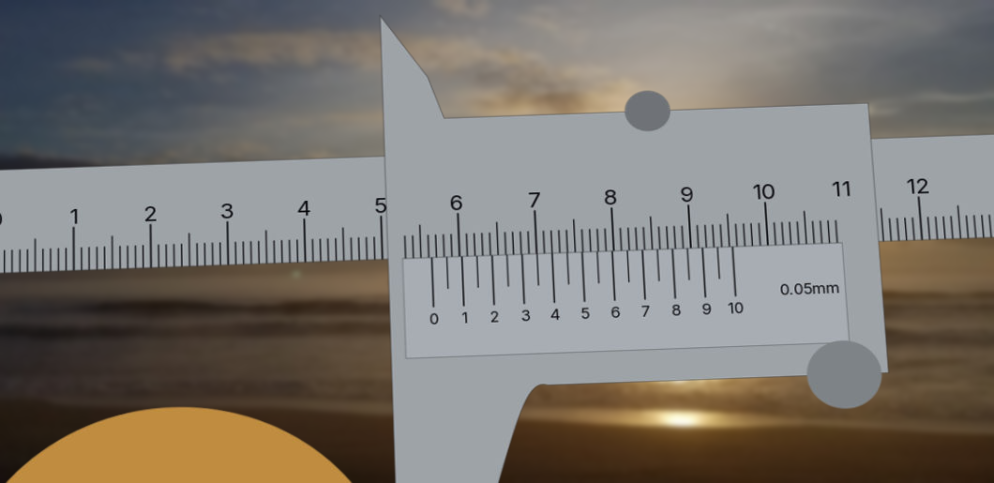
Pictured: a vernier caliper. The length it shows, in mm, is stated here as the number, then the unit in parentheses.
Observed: 56.4 (mm)
